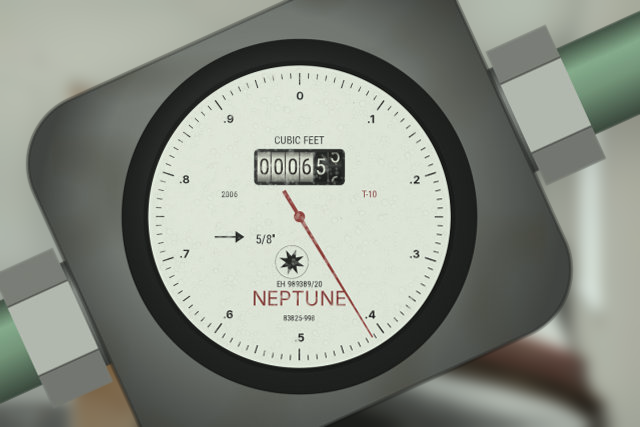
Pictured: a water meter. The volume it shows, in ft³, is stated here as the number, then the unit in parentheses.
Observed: 655.41 (ft³)
